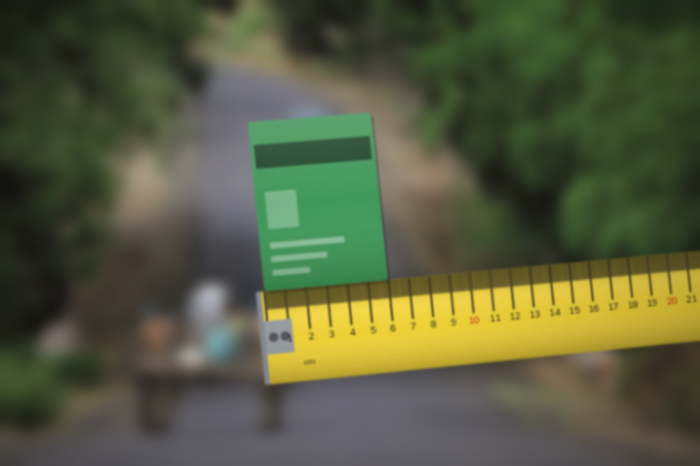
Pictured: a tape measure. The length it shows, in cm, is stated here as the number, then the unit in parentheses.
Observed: 6 (cm)
